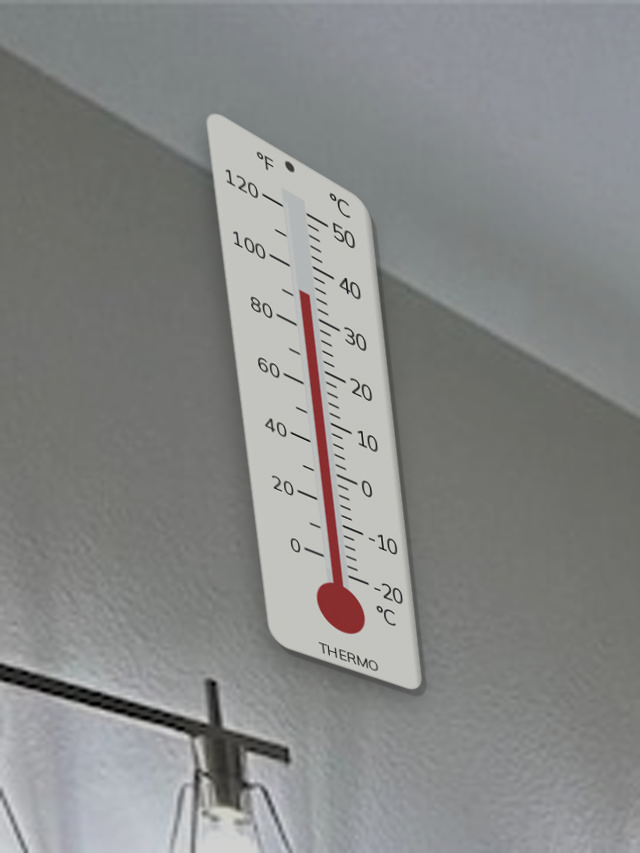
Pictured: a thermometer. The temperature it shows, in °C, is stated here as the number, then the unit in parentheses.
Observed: 34 (°C)
